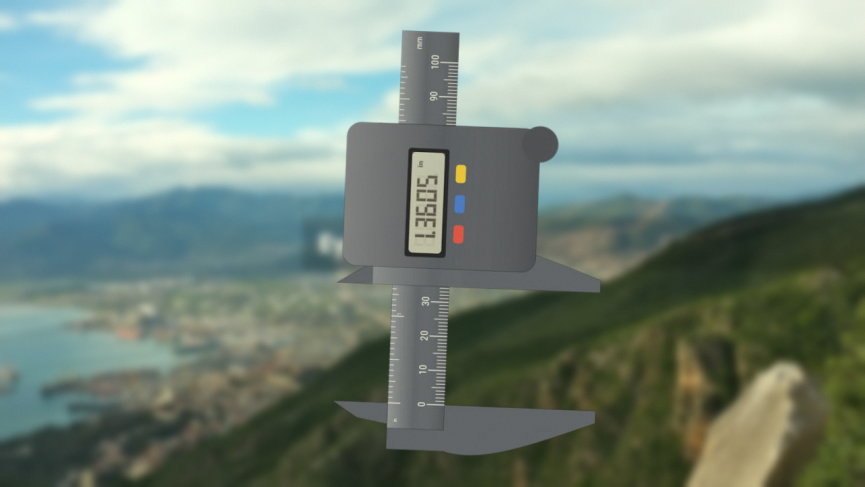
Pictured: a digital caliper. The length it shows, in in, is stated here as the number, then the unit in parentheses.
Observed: 1.3605 (in)
